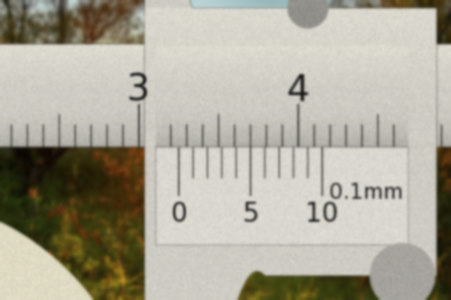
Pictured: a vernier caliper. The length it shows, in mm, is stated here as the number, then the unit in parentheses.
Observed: 32.5 (mm)
